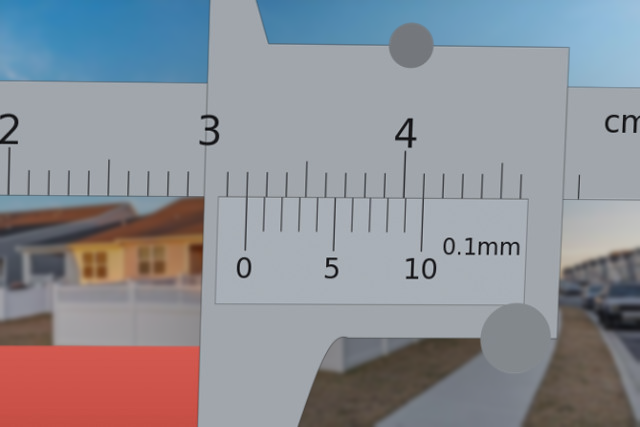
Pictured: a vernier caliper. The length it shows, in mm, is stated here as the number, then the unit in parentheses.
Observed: 32.0 (mm)
